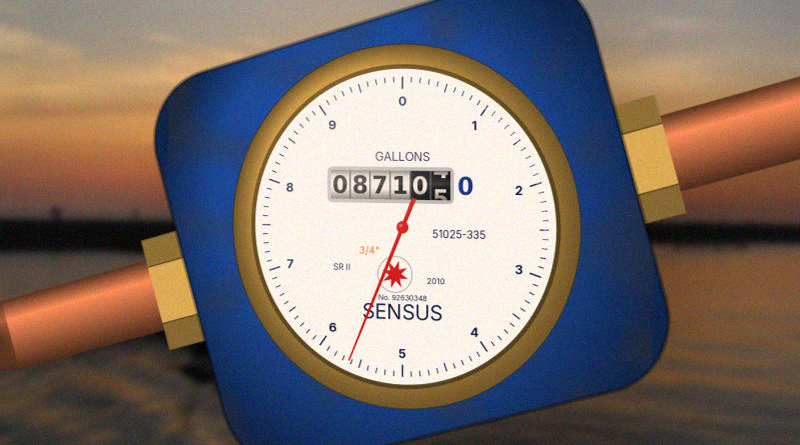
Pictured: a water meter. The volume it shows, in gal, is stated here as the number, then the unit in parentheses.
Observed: 871045.6 (gal)
